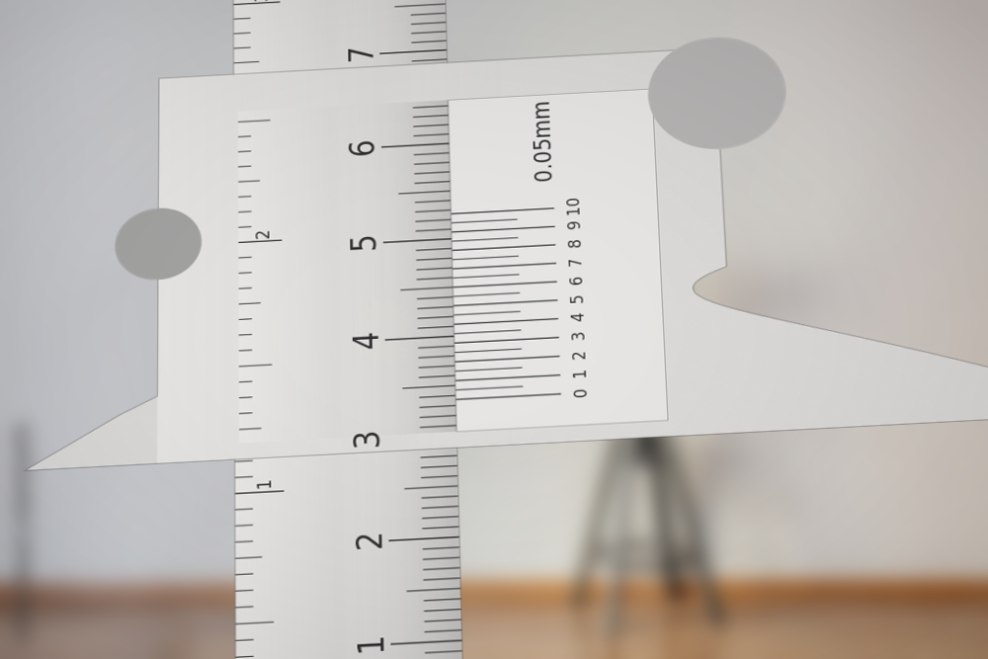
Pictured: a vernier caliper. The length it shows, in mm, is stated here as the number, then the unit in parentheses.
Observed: 33.6 (mm)
